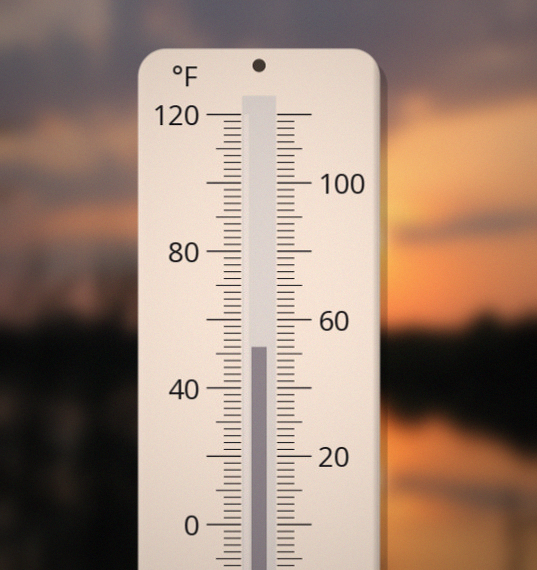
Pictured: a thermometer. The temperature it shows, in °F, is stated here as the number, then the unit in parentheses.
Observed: 52 (°F)
